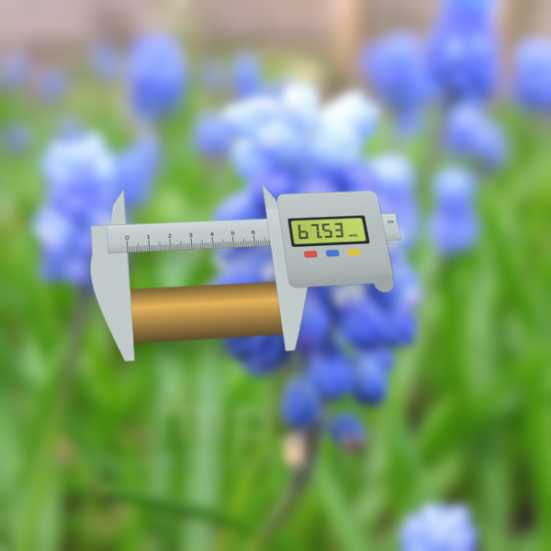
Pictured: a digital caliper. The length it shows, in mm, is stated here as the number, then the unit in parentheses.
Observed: 67.53 (mm)
